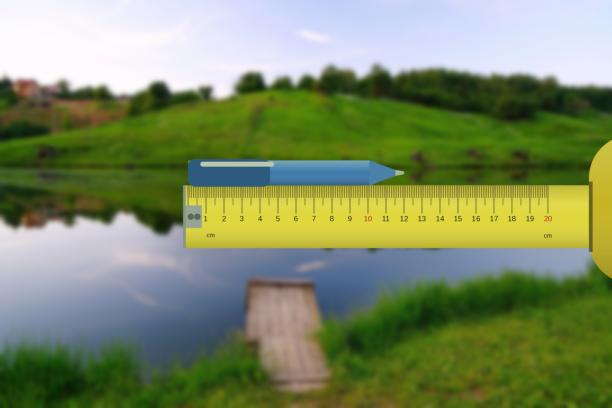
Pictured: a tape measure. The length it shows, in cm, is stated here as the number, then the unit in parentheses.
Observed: 12 (cm)
